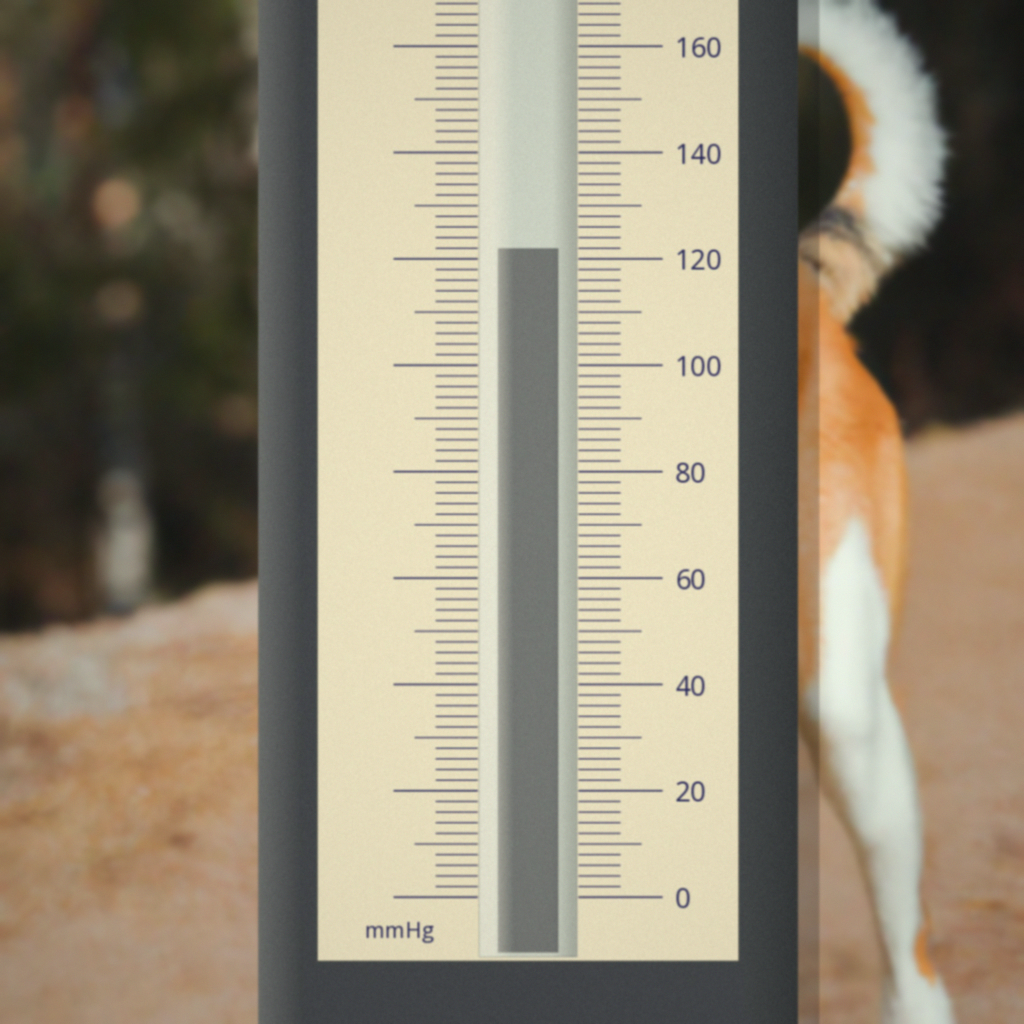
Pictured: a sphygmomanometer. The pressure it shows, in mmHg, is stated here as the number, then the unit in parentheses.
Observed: 122 (mmHg)
